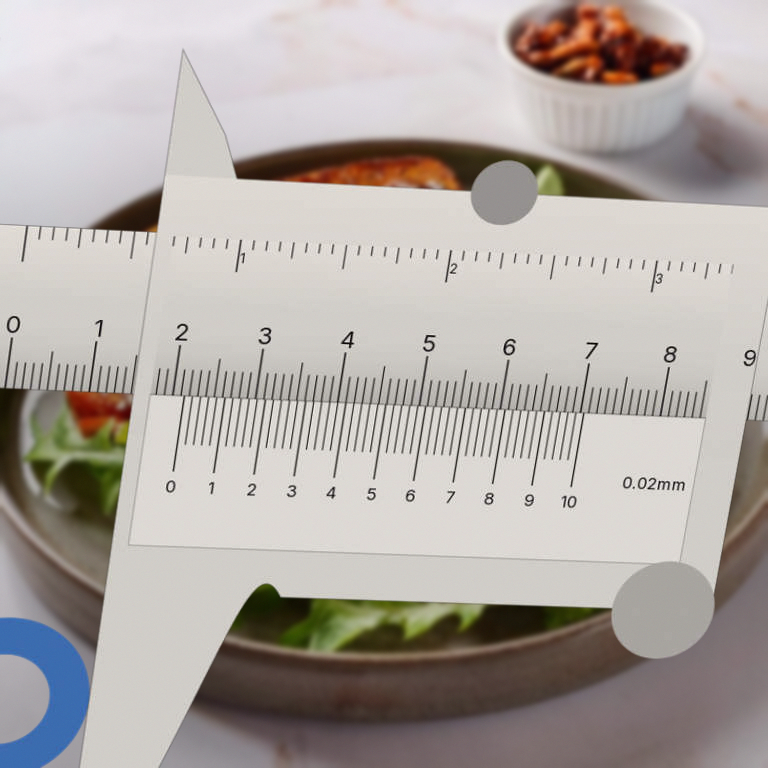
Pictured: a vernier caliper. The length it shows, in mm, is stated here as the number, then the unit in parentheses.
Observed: 21.4 (mm)
